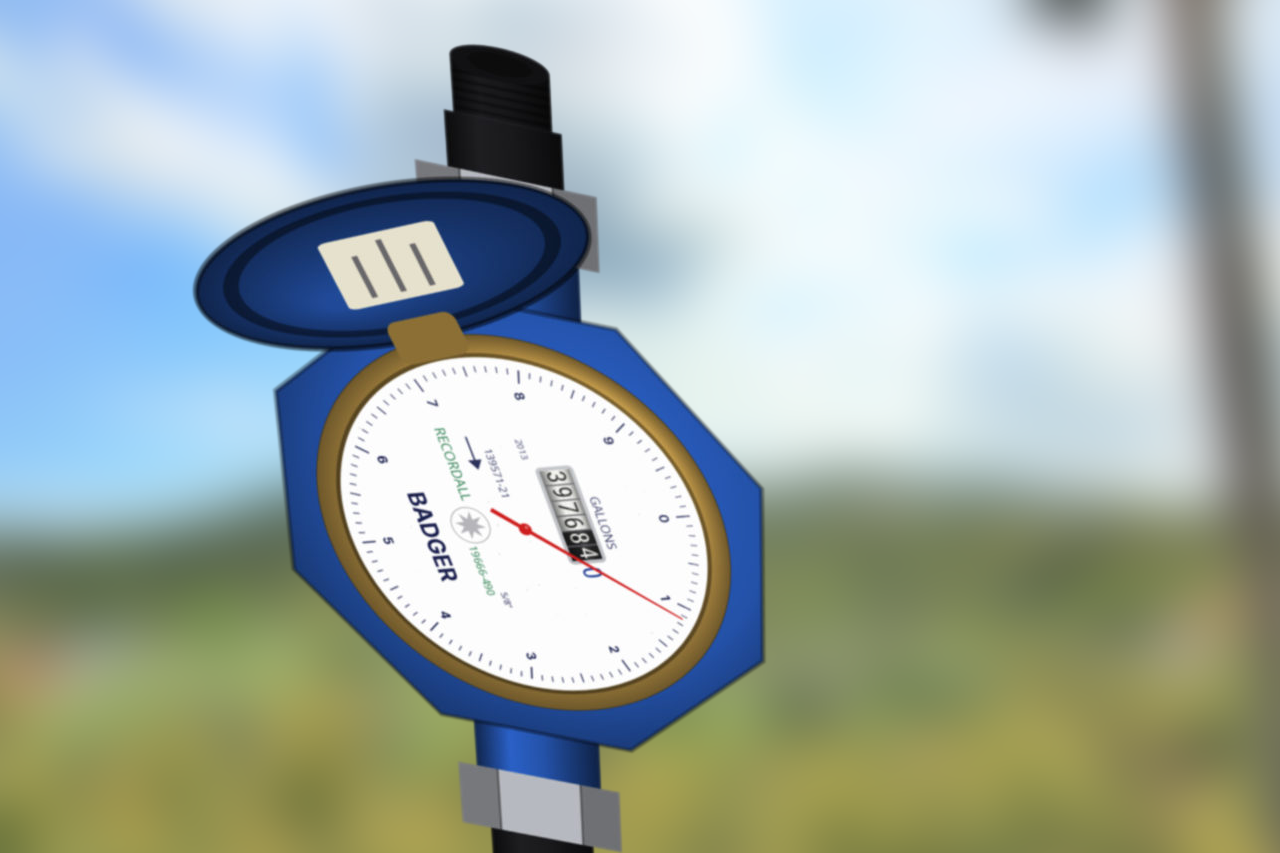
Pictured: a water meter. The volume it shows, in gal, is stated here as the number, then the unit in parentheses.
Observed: 3976841.1 (gal)
